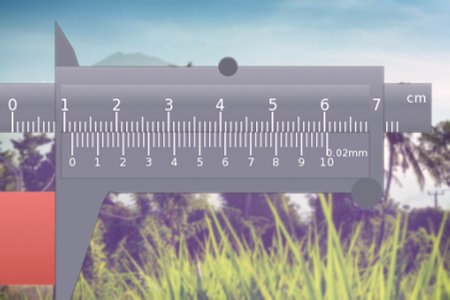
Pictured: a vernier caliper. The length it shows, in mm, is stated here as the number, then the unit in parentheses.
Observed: 11.5 (mm)
